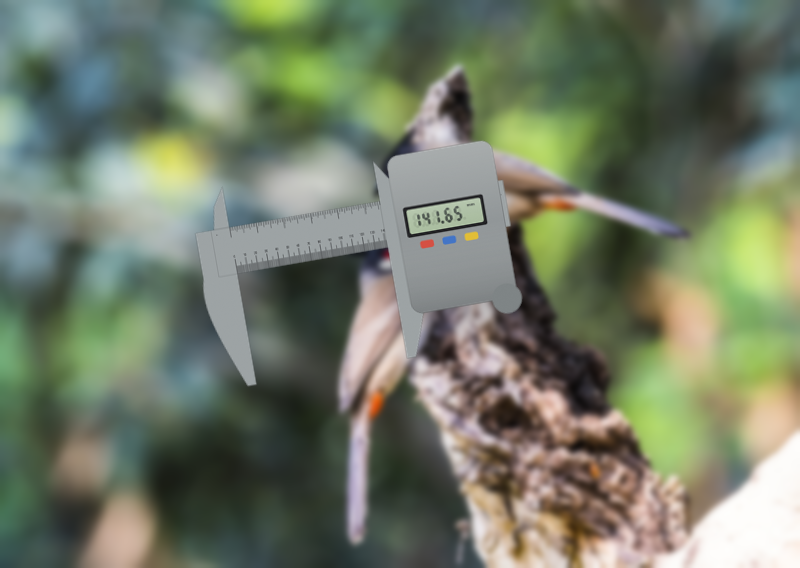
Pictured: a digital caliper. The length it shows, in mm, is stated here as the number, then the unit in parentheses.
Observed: 141.65 (mm)
